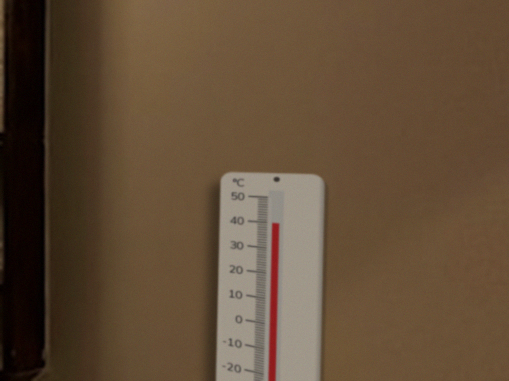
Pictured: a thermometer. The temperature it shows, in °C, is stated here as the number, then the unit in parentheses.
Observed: 40 (°C)
